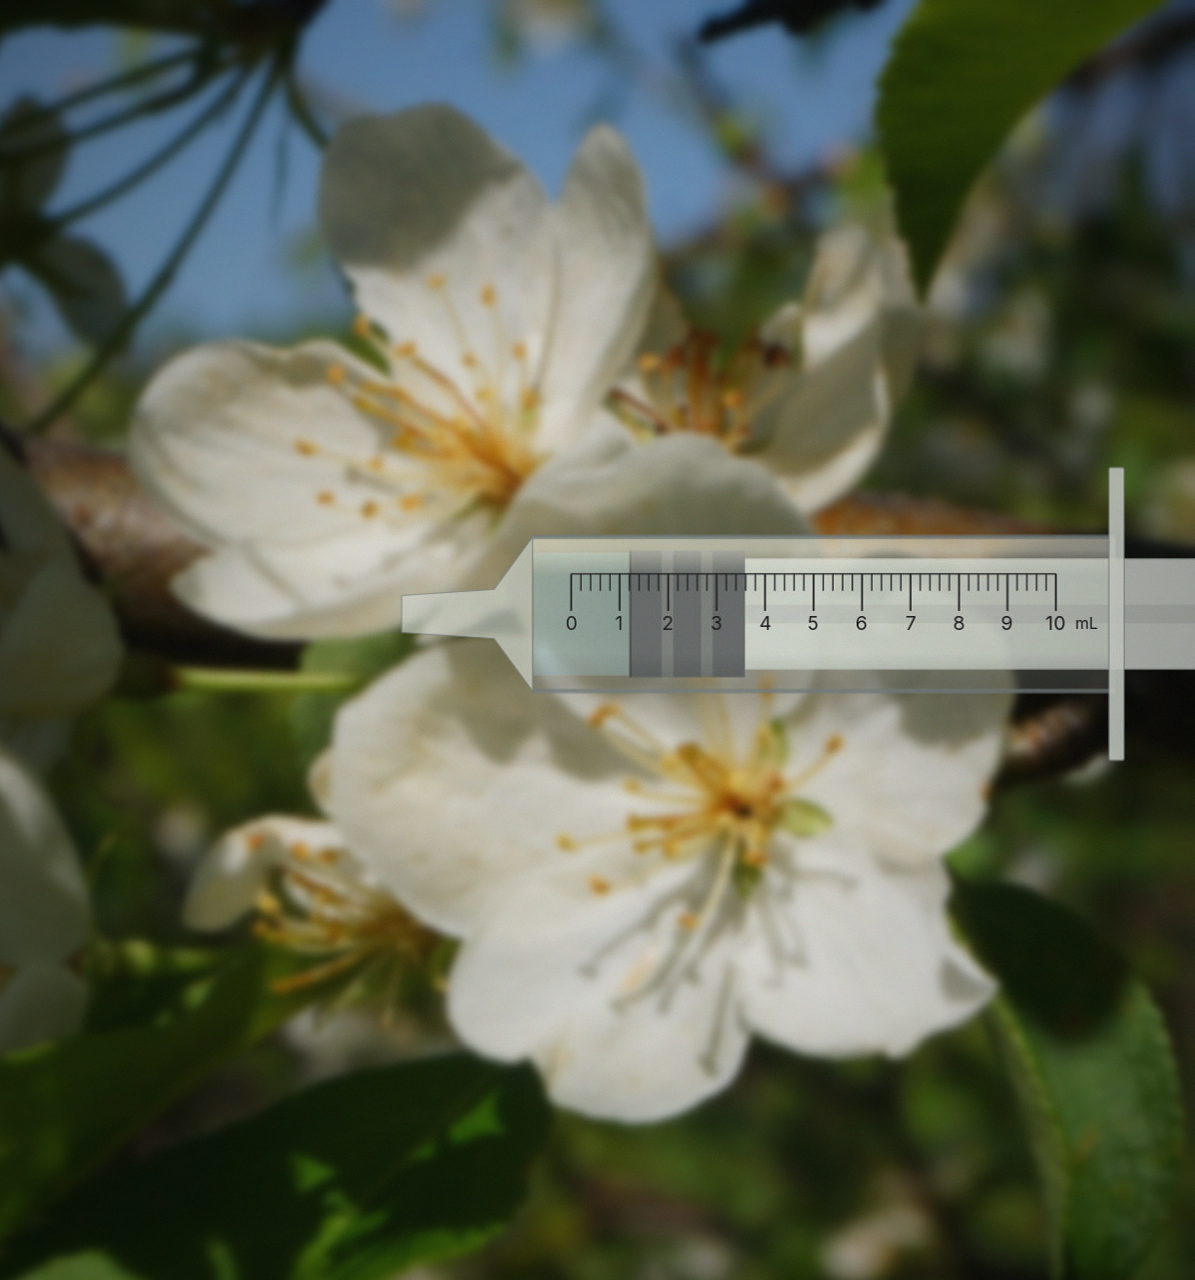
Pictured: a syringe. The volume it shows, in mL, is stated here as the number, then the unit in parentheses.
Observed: 1.2 (mL)
